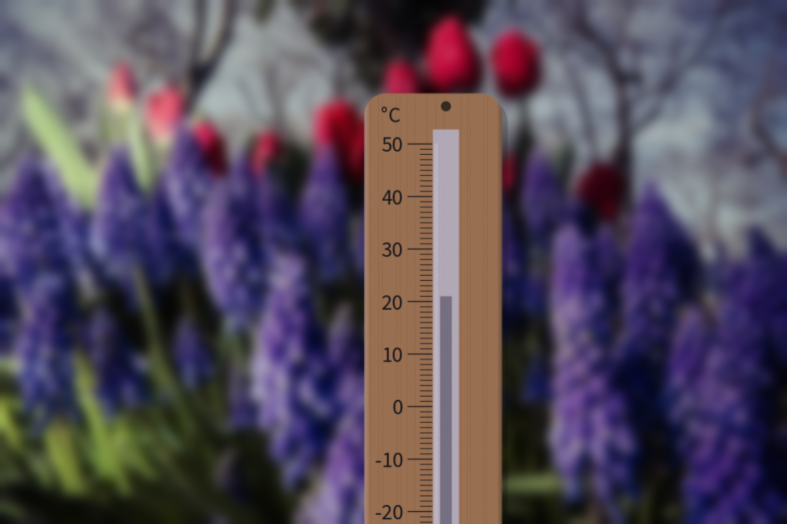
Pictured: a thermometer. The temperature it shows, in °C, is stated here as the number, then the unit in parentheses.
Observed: 21 (°C)
